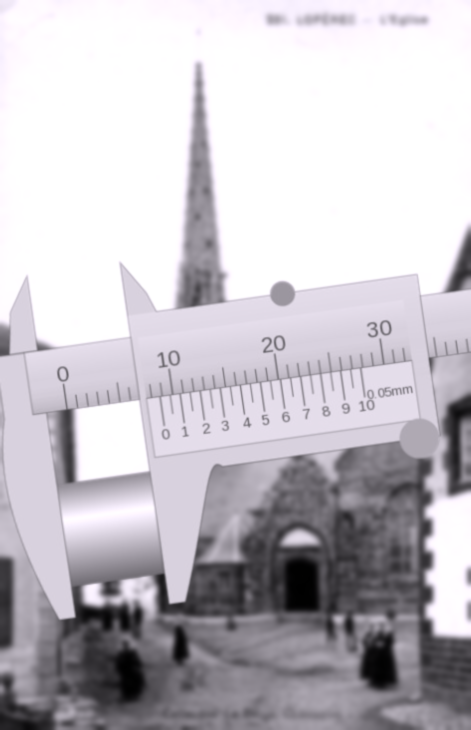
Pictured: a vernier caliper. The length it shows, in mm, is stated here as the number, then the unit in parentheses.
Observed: 8.8 (mm)
